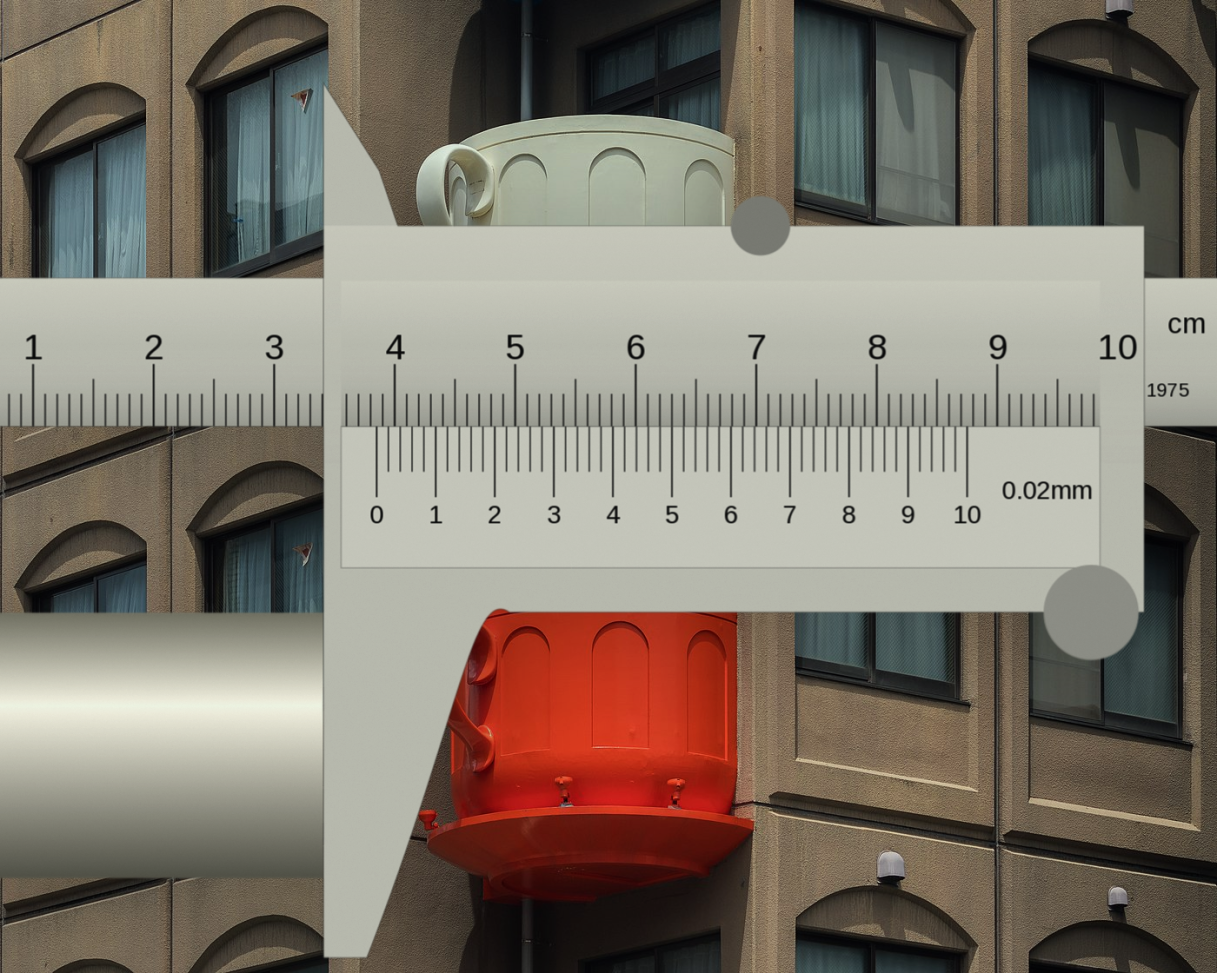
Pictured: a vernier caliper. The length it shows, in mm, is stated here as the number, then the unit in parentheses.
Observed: 38.5 (mm)
